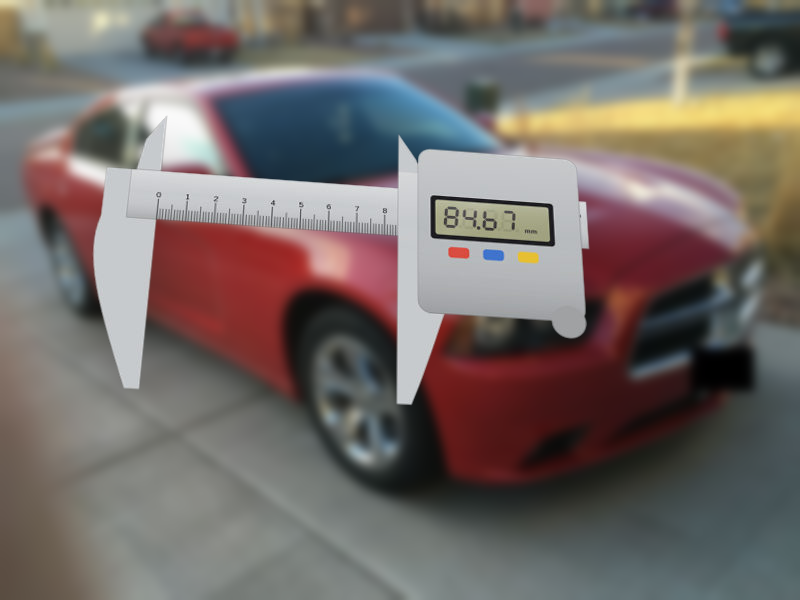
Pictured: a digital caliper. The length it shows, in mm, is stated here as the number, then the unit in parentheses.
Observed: 84.67 (mm)
